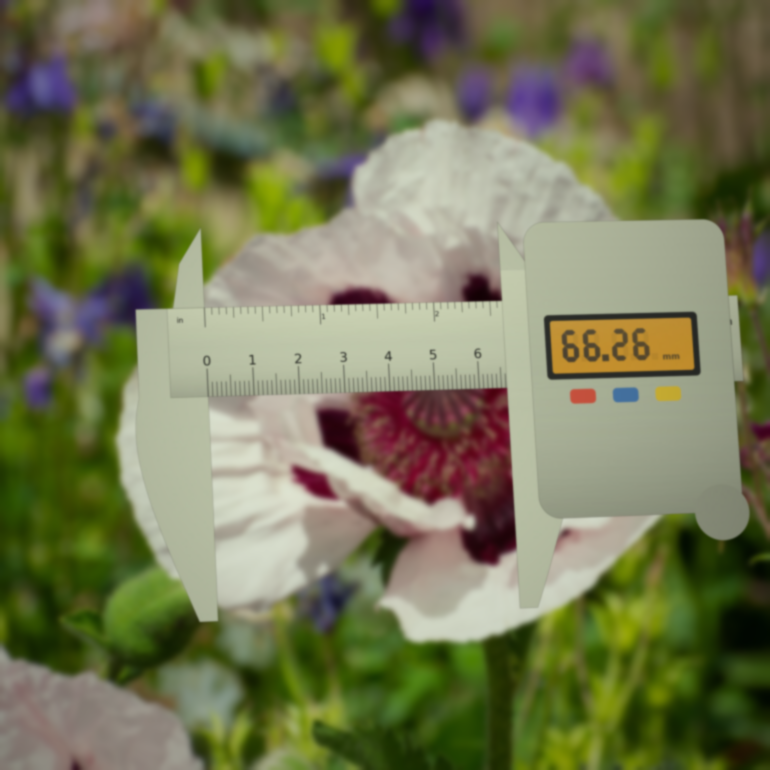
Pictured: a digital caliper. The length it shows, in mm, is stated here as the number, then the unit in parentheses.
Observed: 66.26 (mm)
